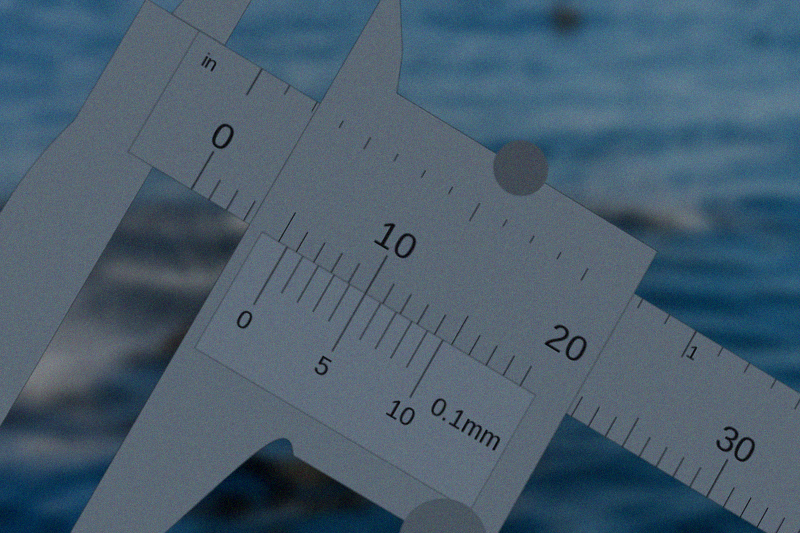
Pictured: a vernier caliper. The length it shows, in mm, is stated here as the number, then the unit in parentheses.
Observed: 5.5 (mm)
